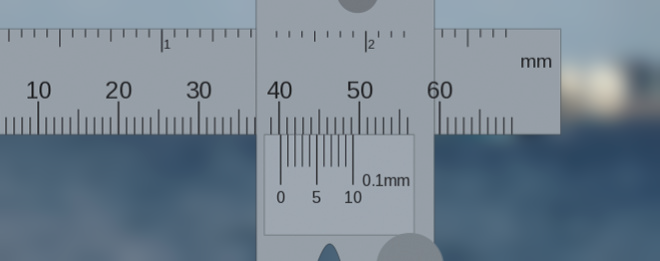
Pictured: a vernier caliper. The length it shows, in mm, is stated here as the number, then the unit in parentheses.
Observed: 40.2 (mm)
